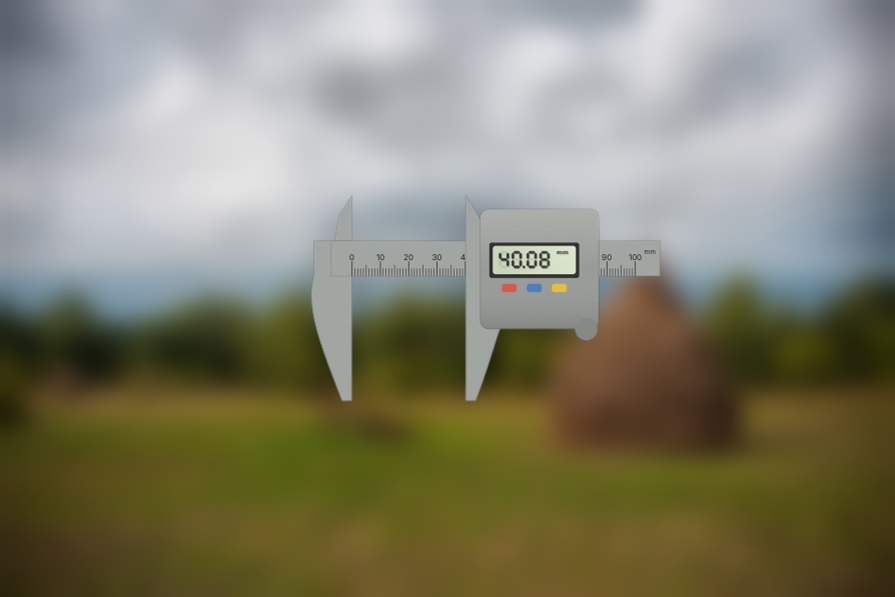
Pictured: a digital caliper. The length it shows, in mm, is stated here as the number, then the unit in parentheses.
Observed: 40.08 (mm)
